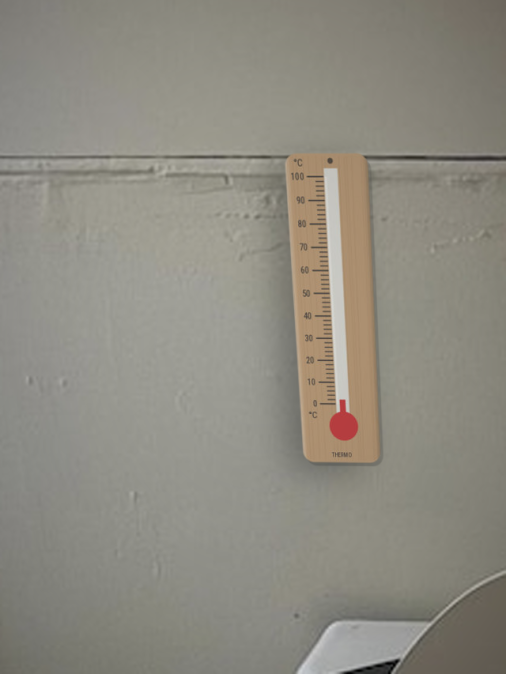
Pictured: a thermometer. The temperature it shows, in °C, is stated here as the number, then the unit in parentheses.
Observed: 2 (°C)
